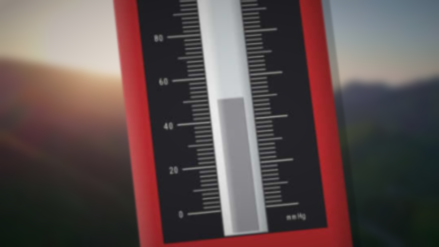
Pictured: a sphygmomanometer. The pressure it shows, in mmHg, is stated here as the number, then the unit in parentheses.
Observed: 50 (mmHg)
